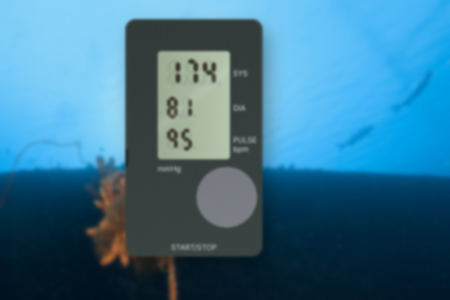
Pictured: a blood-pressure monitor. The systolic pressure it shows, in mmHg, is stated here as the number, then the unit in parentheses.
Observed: 174 (mmHg)
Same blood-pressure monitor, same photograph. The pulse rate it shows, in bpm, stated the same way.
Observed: 95 (bpm)
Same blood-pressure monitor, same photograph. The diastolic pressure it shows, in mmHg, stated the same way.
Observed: 81 (mmHg)
